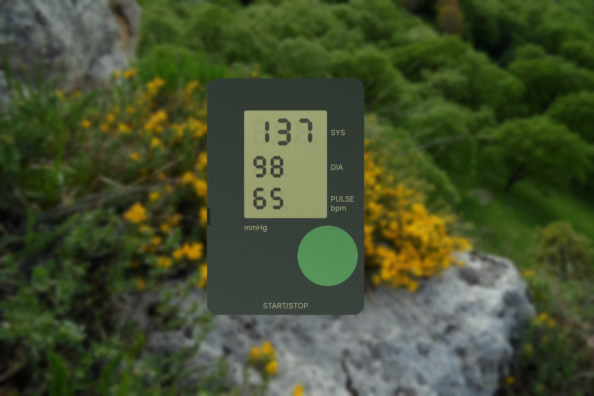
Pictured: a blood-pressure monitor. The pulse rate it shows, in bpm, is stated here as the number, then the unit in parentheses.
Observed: 65 (bpm)
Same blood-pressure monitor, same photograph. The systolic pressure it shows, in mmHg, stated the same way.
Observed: 137 (mmHg)
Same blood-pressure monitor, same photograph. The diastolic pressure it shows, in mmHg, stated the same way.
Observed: 98 (mmHg)
